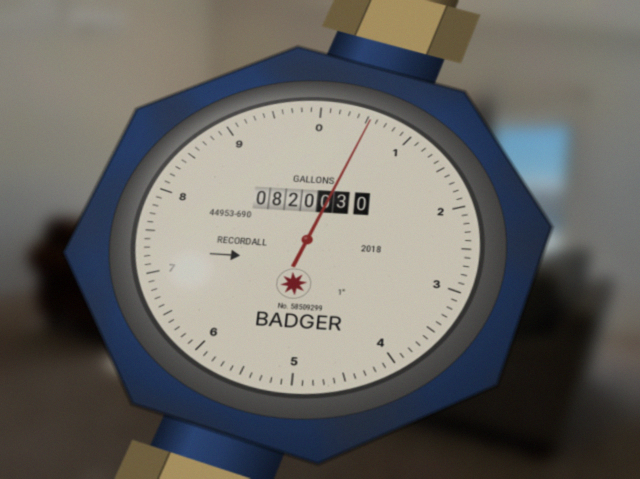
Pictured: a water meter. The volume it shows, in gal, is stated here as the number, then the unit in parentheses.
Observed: 820030.5 (gal)
